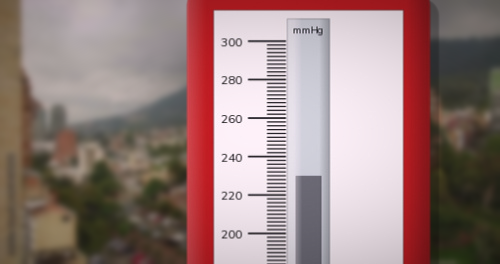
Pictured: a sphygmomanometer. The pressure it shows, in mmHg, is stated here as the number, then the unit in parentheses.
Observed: 230 (mmHg)
